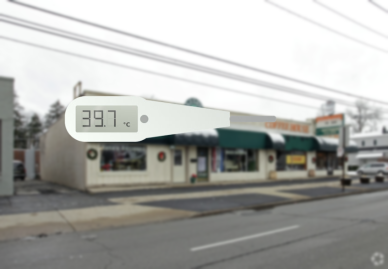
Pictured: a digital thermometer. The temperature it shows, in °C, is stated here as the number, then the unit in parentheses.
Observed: 39.7 (°C)
